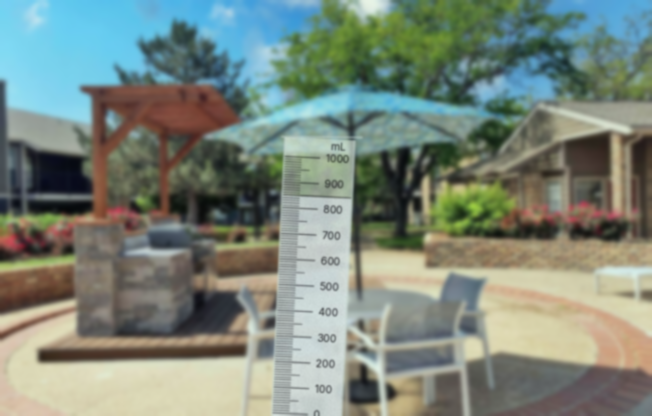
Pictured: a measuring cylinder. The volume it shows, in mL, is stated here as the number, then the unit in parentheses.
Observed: 850 (mL)
